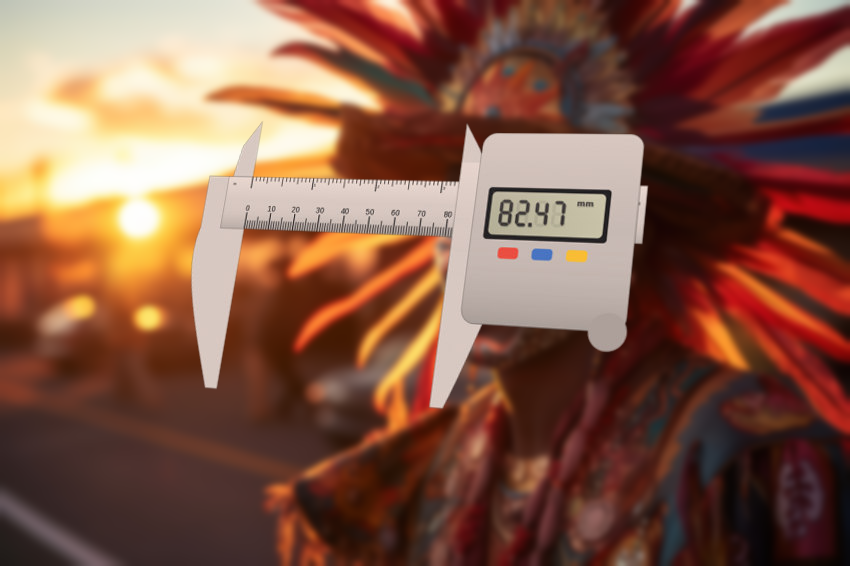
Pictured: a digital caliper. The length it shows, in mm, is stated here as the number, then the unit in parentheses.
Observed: 82.47 (mm)
